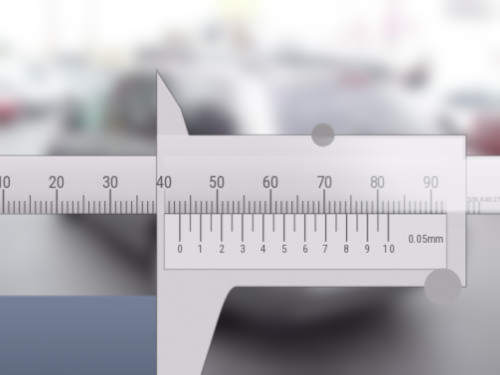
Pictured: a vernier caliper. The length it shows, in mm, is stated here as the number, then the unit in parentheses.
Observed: 43.0 (mm)
